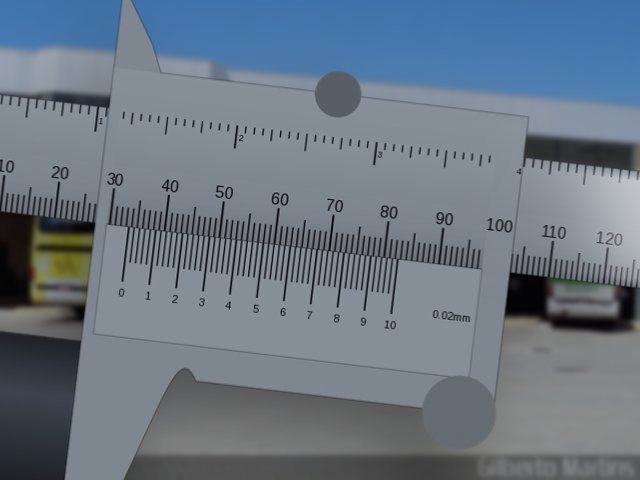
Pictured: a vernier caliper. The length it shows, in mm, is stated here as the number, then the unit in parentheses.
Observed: 33.5 (mm)
